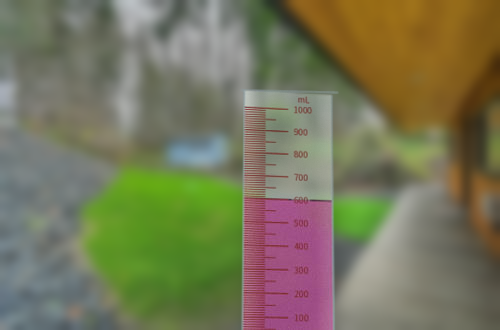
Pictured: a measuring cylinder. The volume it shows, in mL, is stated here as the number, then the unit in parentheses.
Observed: 600 (mL)
